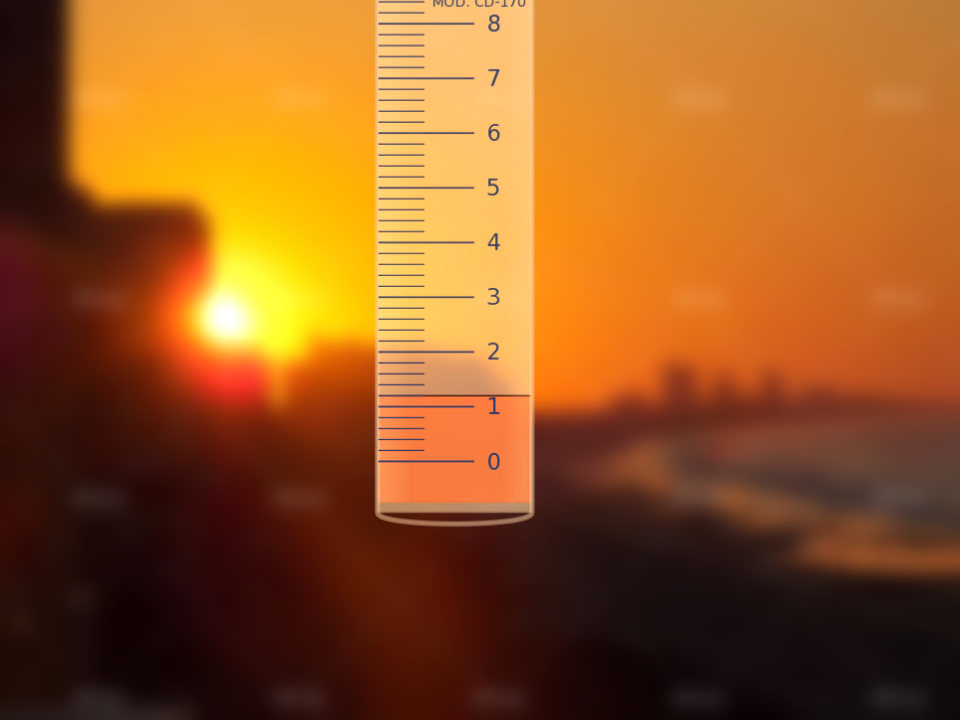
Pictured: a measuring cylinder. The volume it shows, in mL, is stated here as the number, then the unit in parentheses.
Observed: 1.2 (mL)
